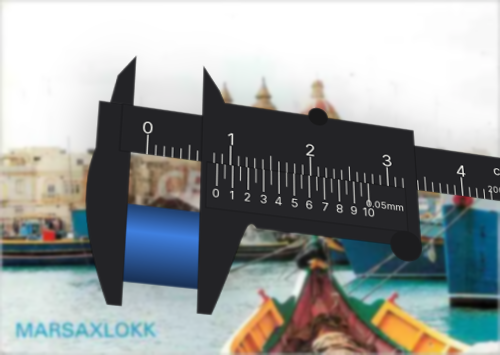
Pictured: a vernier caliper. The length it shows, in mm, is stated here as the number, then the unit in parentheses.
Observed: 8.4 (mm)
